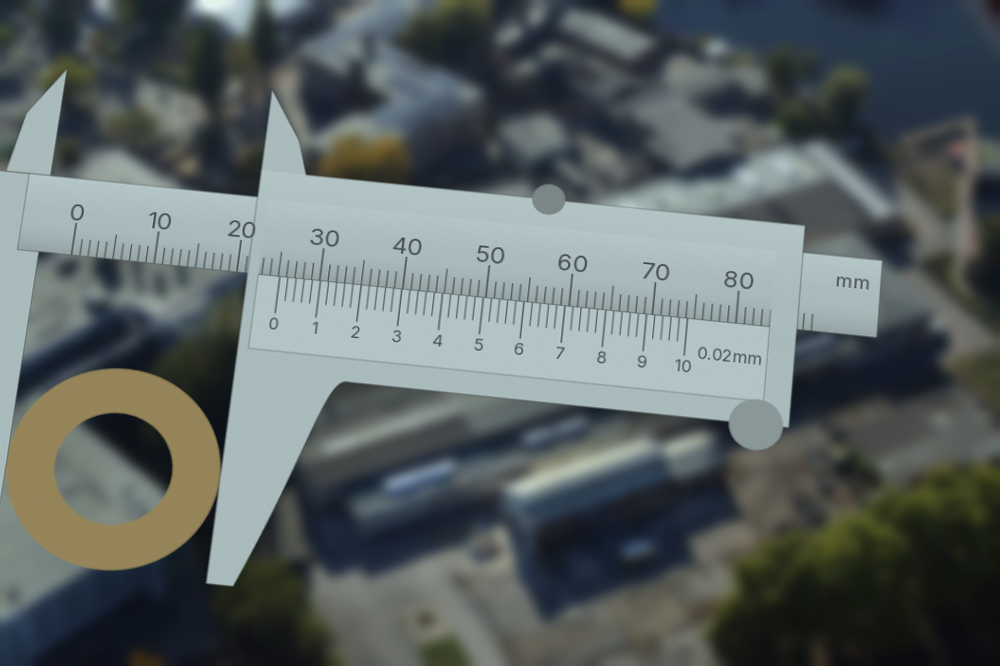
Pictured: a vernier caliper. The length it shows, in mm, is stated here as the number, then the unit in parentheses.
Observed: 25.2 (mm)
